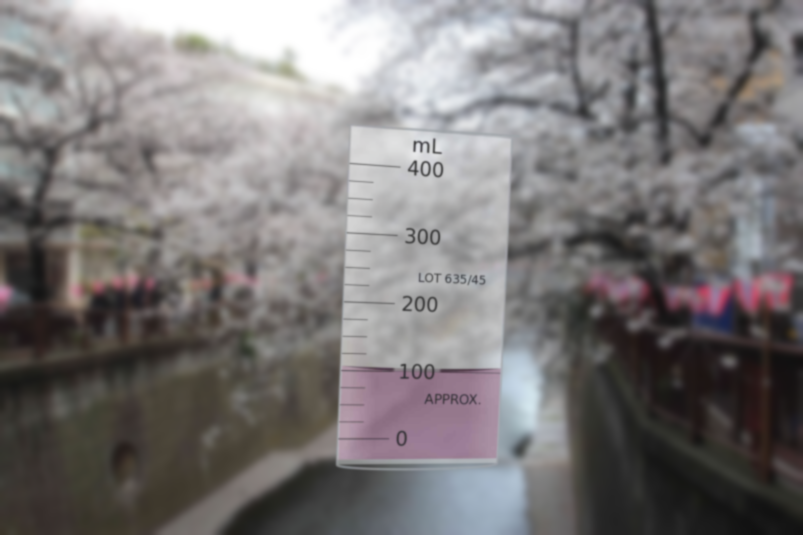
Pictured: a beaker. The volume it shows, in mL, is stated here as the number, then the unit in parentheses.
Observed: 100 (mL)
